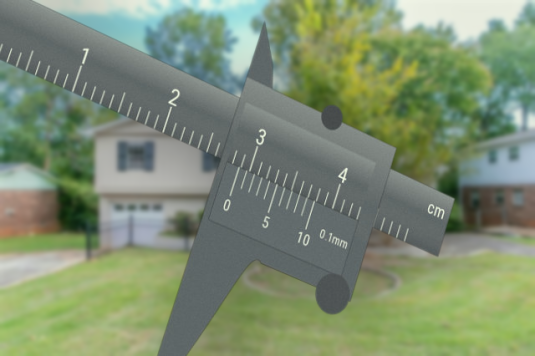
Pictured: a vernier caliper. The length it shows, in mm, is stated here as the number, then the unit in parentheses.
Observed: 28.8 (mm)
